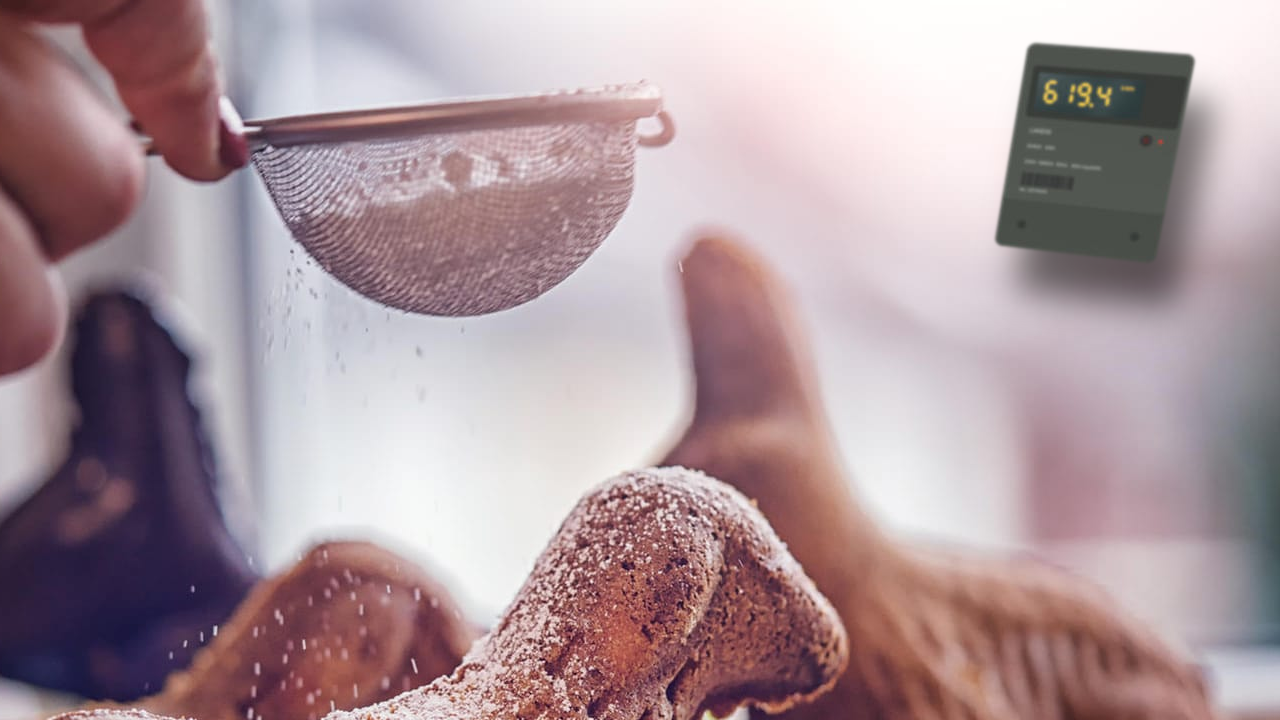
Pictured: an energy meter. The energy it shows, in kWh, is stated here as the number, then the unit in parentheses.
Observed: 619.4 (kWh)
